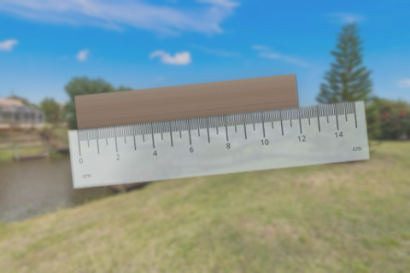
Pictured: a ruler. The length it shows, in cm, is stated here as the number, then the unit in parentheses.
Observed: 12 (cm)
